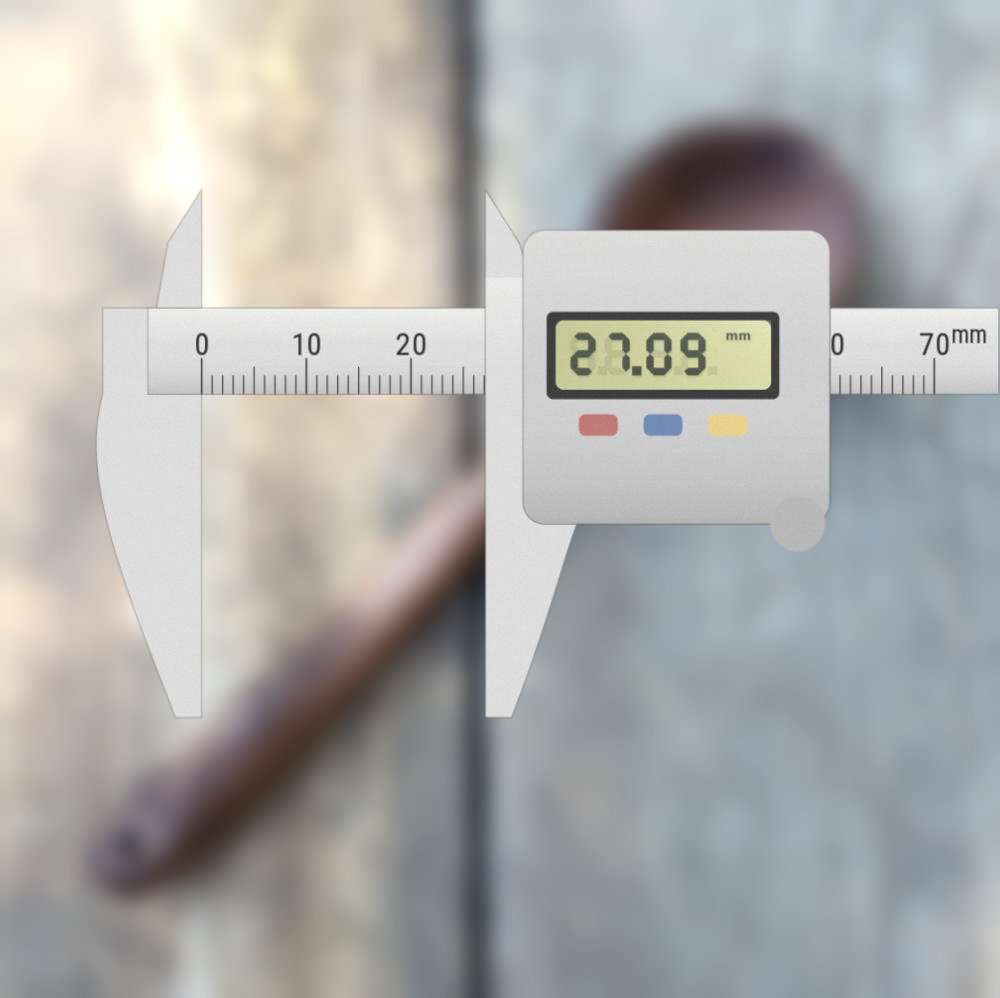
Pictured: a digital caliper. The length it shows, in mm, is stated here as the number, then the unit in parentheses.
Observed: 27.09 (mm)
